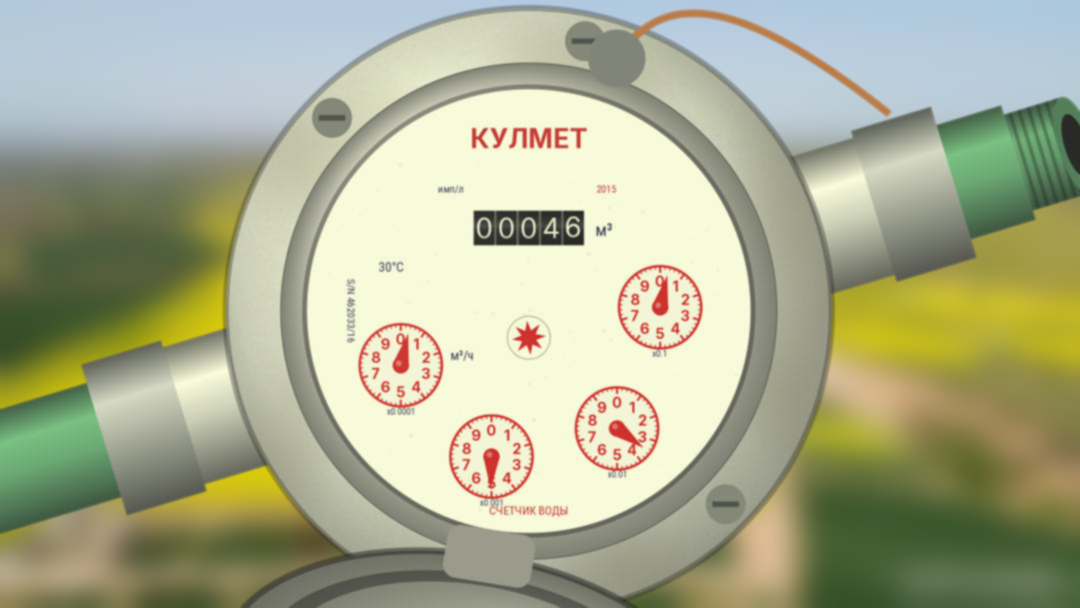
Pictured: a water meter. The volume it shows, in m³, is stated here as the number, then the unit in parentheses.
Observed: 46.0350 (m³)
